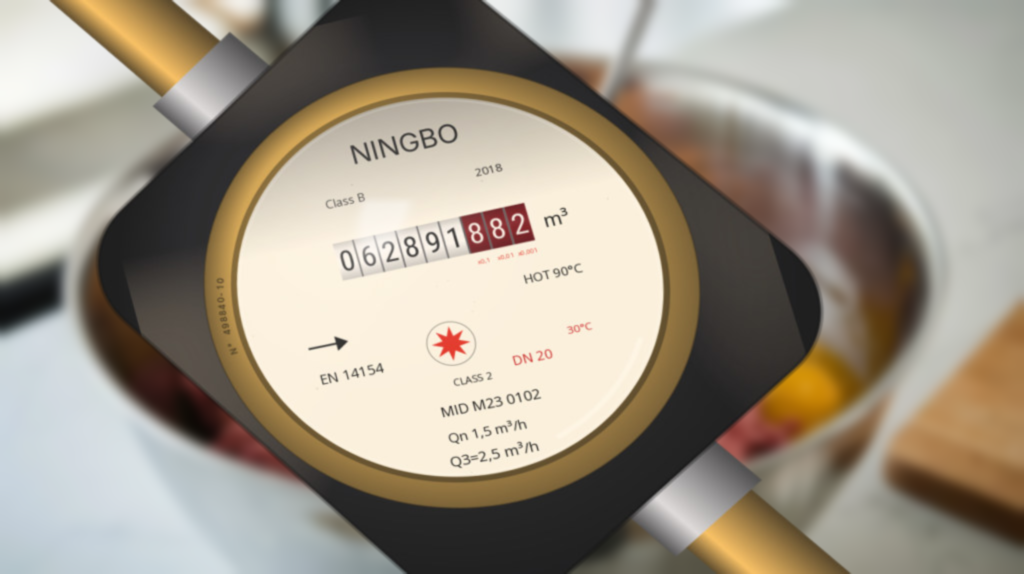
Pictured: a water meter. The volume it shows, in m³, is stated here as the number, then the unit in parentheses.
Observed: 62891.882 (m³)
